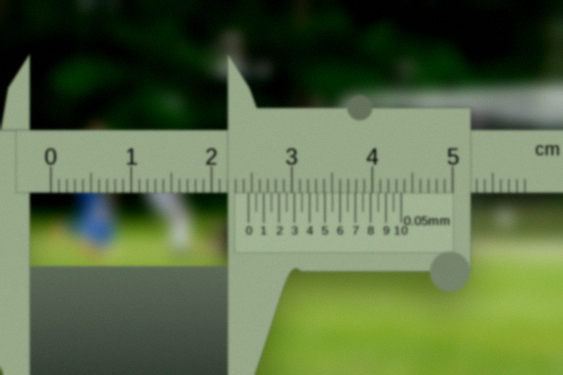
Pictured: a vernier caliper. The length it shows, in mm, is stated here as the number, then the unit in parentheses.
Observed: 24.6 (mm)
